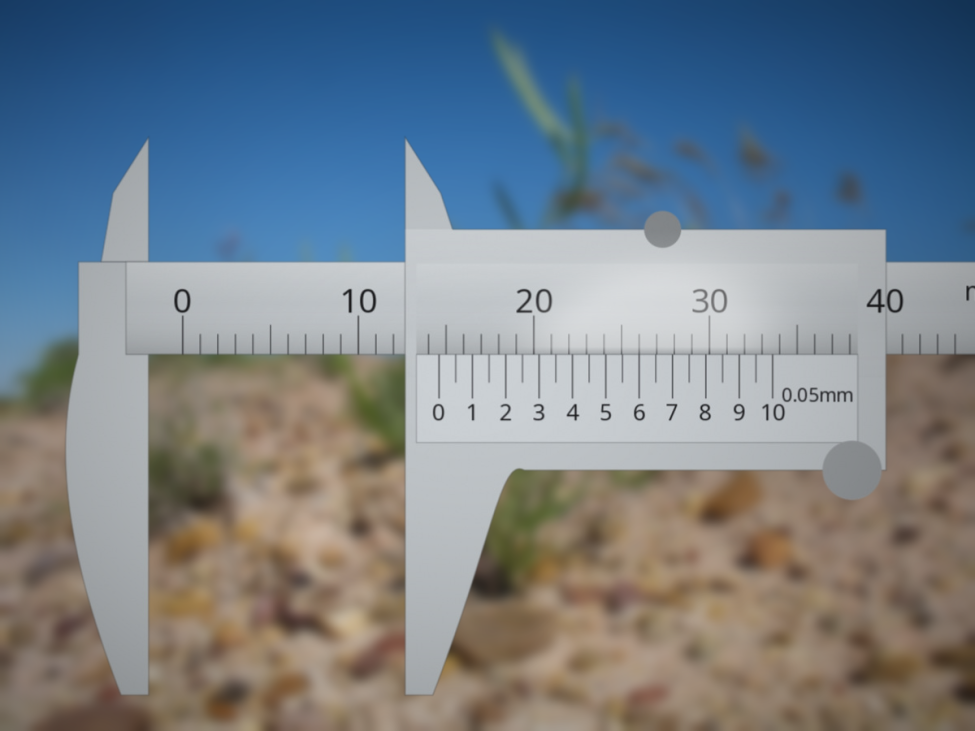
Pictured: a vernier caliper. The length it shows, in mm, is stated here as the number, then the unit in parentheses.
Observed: 14.6 (mm)
